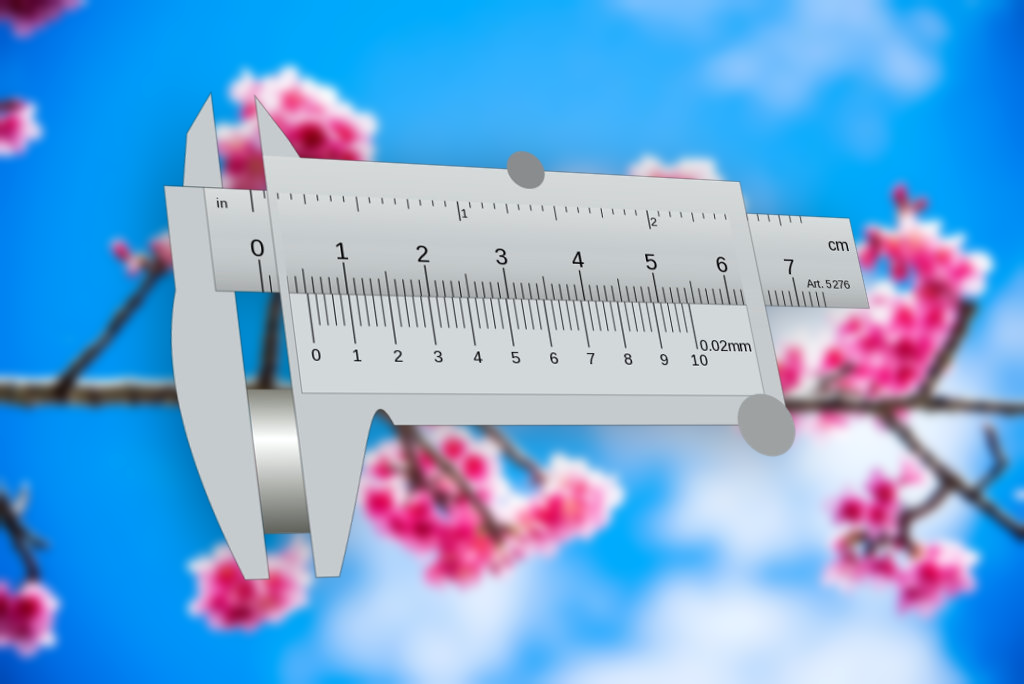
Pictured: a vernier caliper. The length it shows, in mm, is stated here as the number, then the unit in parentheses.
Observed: 5.2 (mm)
